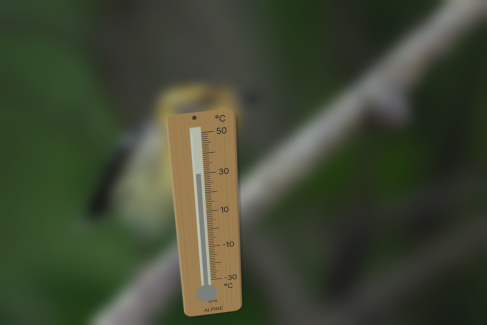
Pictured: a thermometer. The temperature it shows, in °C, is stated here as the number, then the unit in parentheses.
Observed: 30 (°C)
